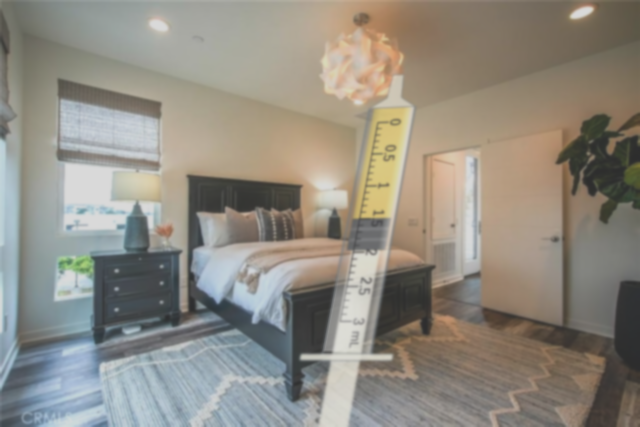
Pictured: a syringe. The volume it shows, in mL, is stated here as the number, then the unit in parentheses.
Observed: 1.5 (mL)
